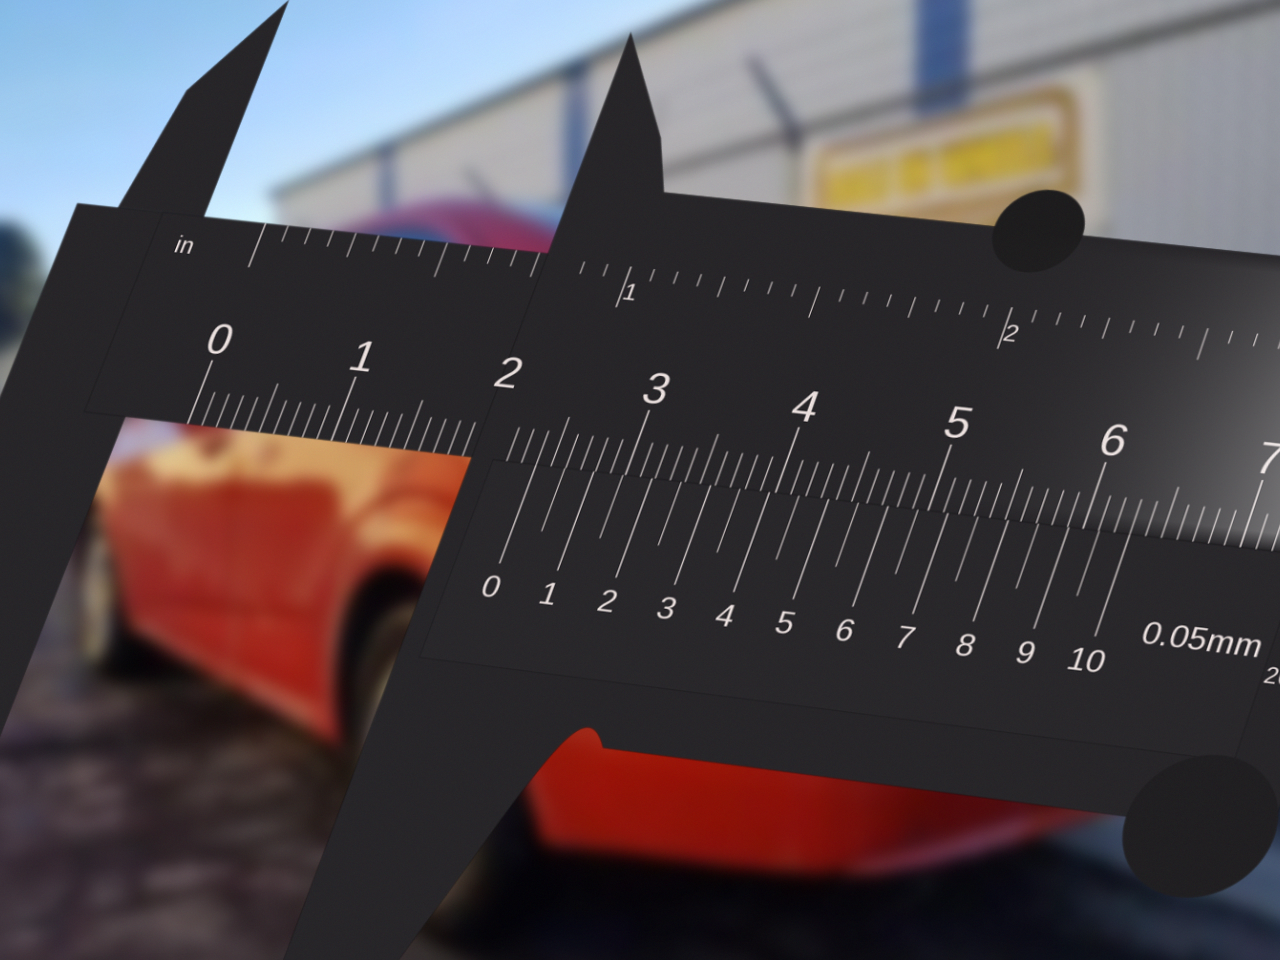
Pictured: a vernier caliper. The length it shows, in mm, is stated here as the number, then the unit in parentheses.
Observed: 24.0 (mm)
